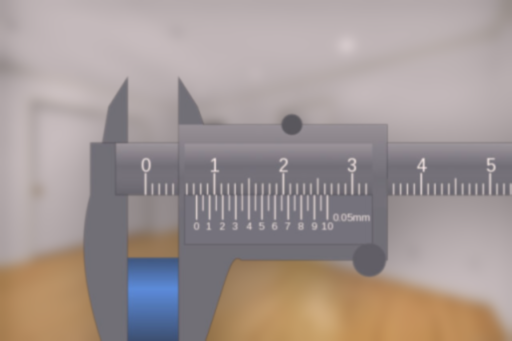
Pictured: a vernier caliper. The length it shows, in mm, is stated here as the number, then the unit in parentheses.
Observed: 7.4 (mm)
